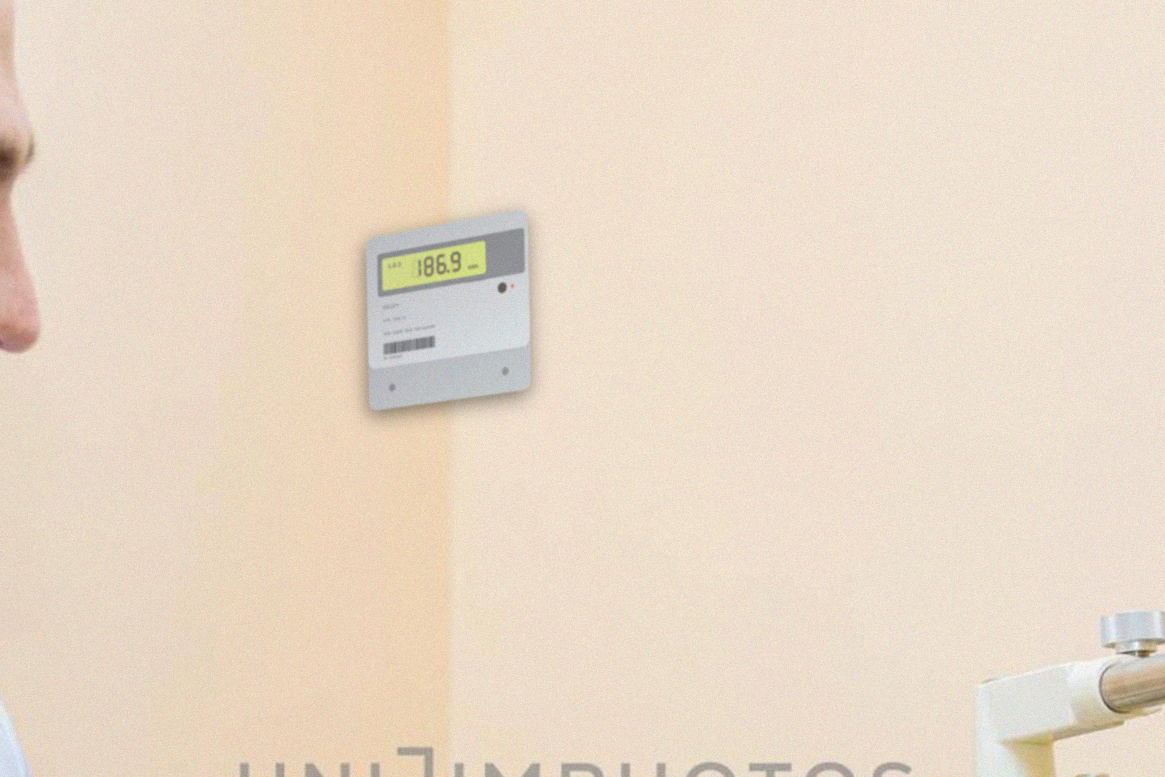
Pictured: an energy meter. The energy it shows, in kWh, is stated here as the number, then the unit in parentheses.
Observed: 186.9 (kWh)
